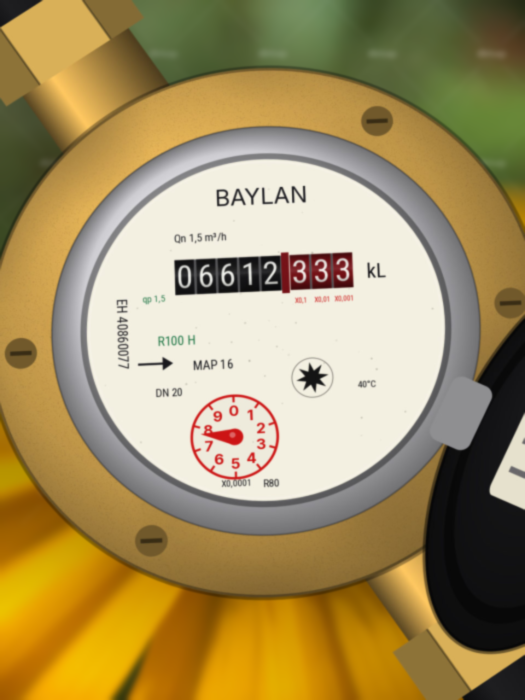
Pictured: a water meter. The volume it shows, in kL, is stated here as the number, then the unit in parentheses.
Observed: 6612.3337 (kL)
